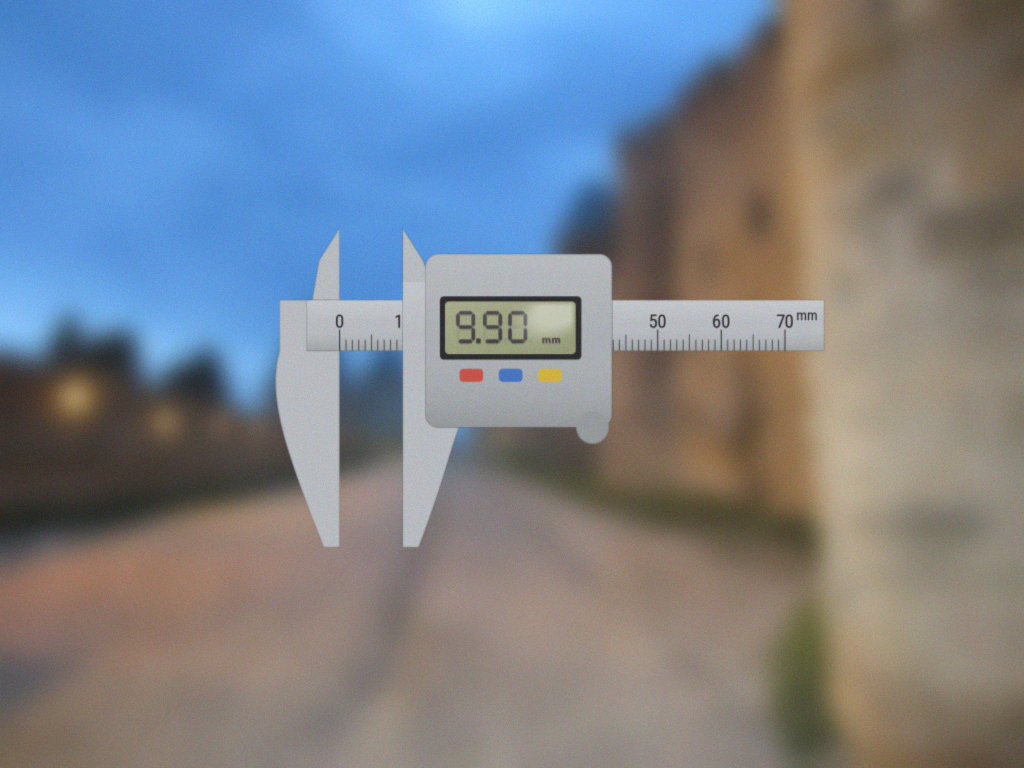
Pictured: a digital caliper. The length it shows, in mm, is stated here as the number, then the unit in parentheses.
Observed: 9.90 (mm)
